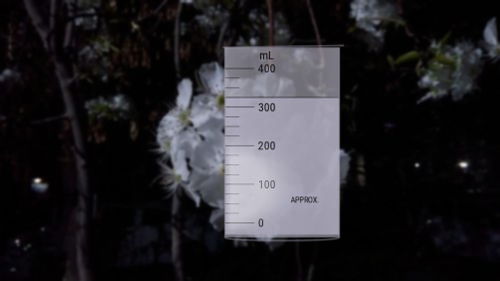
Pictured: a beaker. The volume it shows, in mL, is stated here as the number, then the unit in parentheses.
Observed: 325 (mL)
